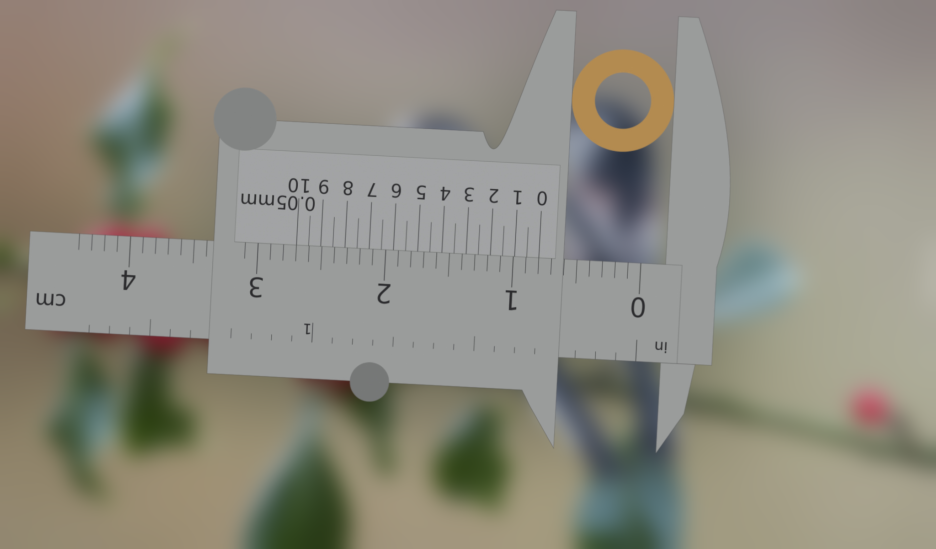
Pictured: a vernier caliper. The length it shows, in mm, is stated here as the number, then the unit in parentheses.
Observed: 8.0 (mm)
